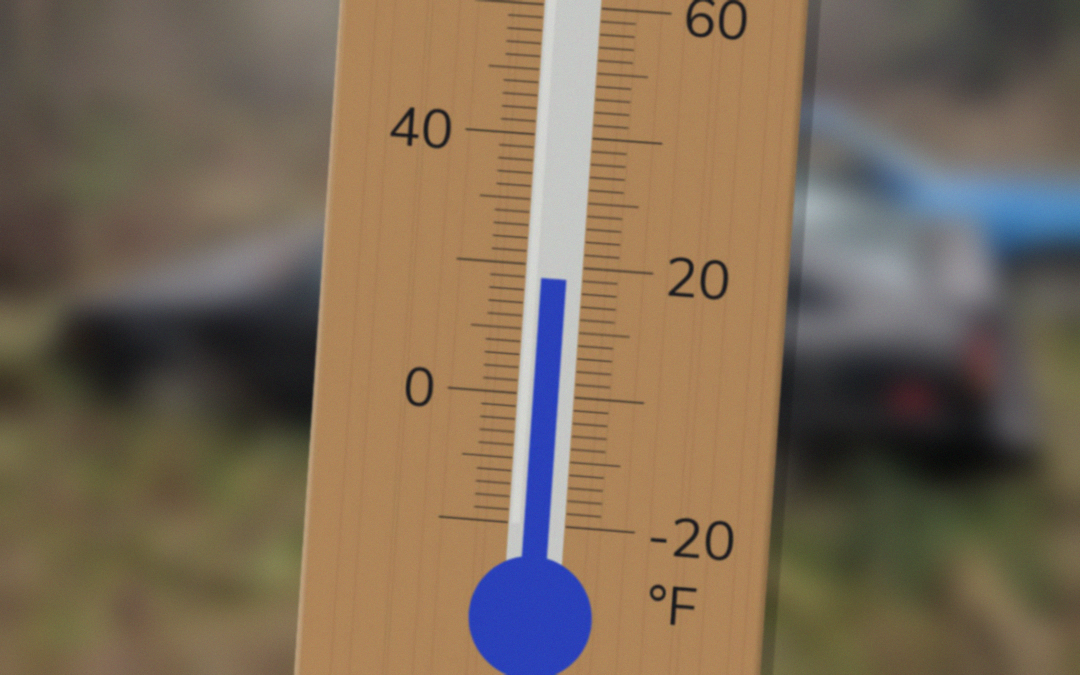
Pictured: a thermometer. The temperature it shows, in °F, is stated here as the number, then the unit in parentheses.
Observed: 18 (°F)
